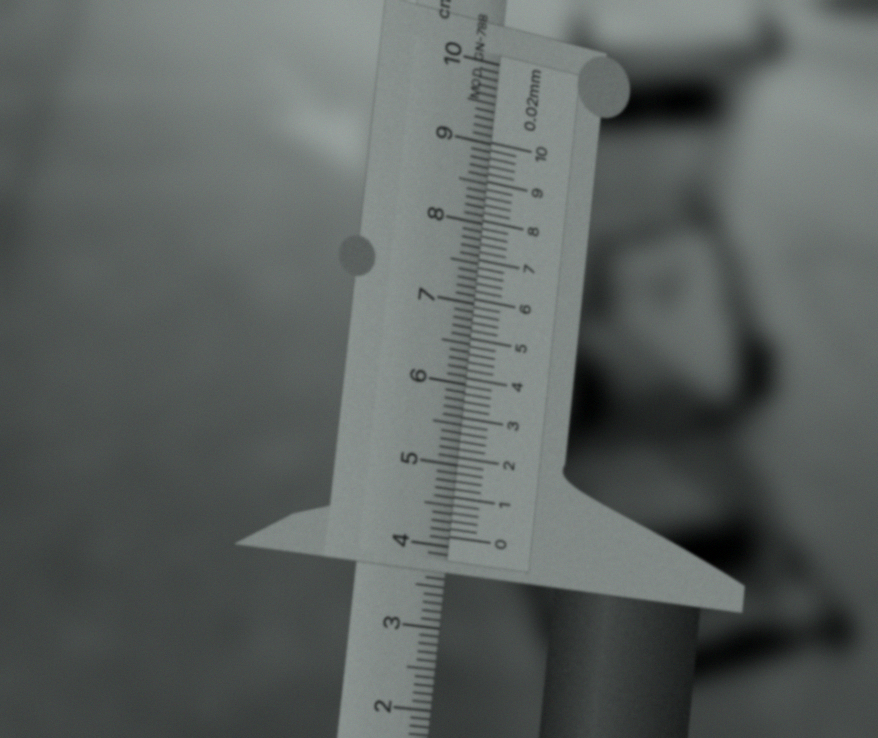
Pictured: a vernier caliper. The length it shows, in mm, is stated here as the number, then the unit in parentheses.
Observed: 41.2 (mm)
